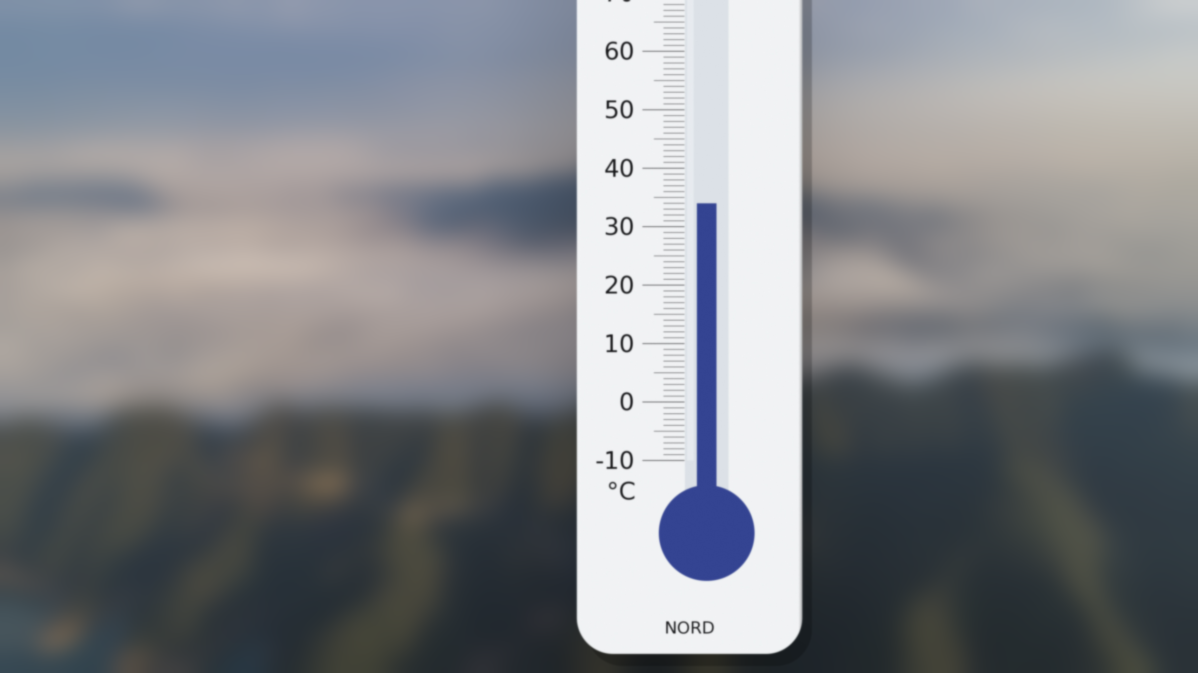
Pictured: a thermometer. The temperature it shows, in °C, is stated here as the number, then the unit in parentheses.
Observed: 34 (°C)
